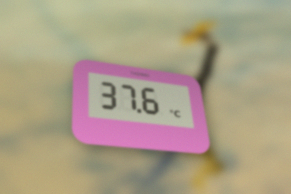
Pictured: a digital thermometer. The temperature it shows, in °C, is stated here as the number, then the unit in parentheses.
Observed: 37.6 (°C)
